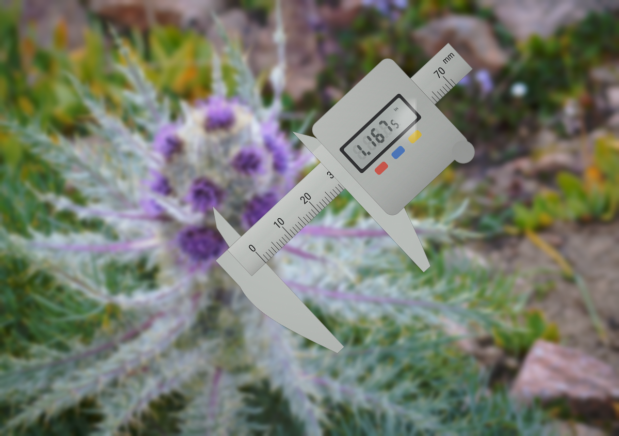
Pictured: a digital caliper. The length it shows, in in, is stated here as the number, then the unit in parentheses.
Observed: 1.1675 (in)
